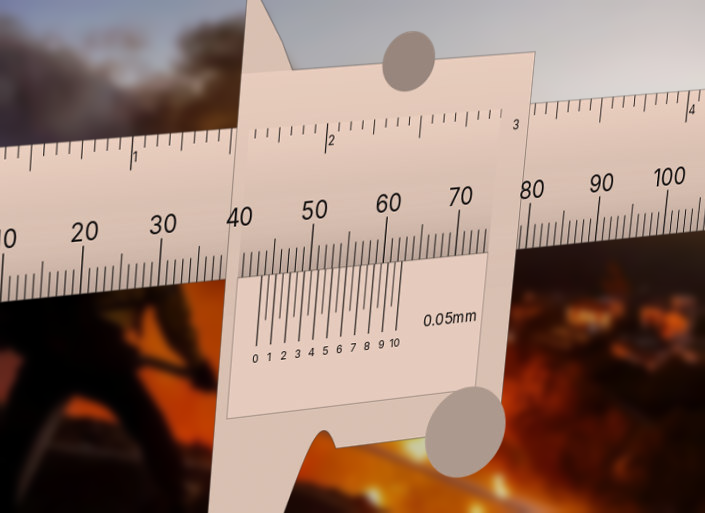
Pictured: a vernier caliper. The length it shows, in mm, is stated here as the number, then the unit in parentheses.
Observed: 43.6 (mm)
